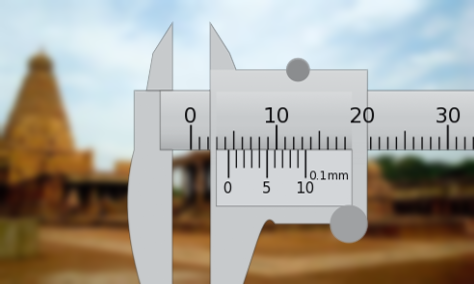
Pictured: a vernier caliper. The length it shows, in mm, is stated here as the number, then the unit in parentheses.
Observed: 4.4 (mm)
